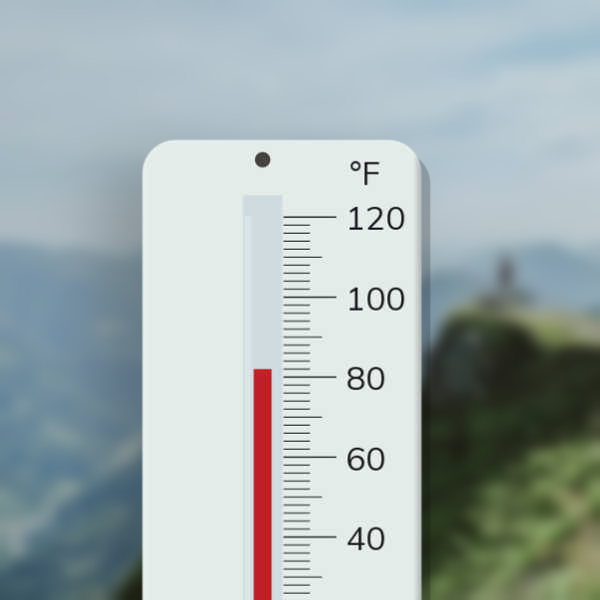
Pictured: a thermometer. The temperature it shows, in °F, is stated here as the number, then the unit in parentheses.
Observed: 82 (°F)
